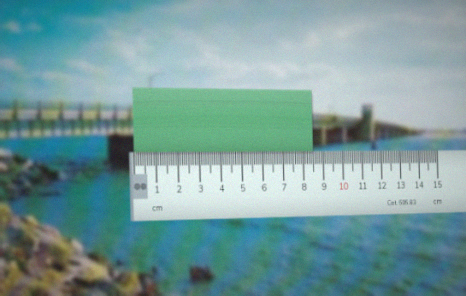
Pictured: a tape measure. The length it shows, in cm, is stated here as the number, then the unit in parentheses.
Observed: 8.5 (cm)
